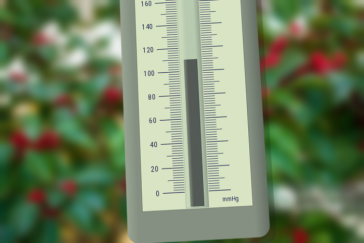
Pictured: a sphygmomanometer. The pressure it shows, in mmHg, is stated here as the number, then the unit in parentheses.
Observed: 110 (mmHg)
